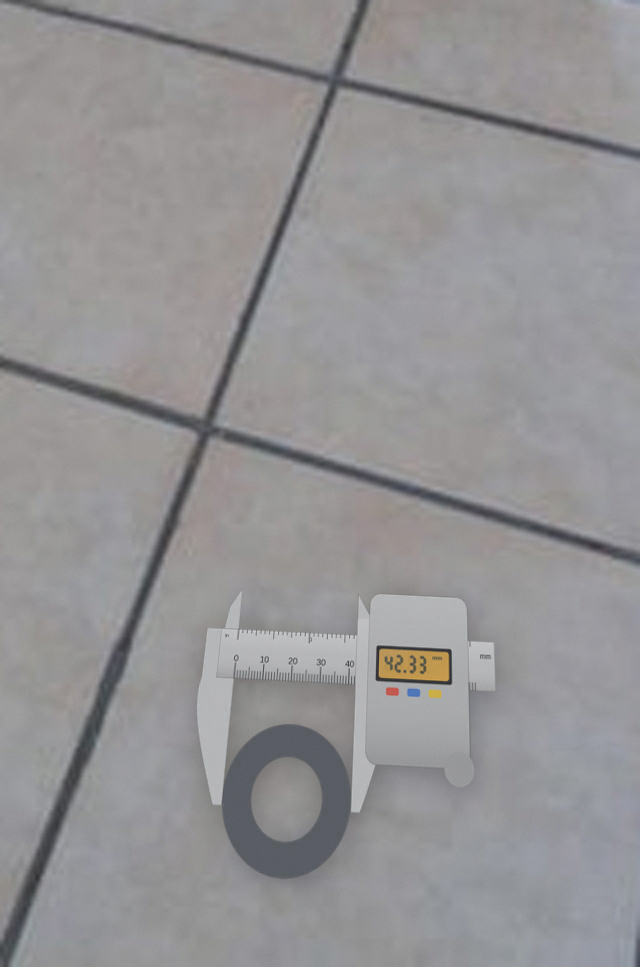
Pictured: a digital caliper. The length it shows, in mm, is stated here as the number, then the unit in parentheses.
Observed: 42.33 (mm)
